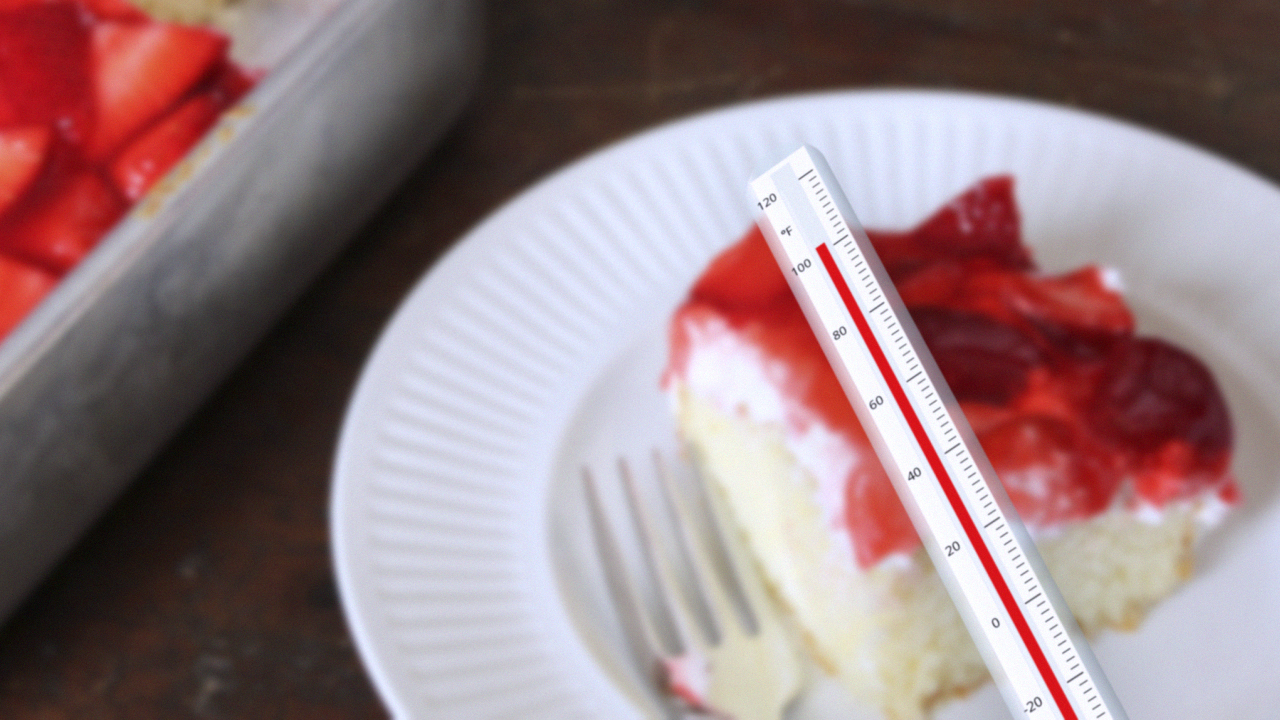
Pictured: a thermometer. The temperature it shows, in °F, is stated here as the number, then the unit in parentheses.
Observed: 102 (°F)
